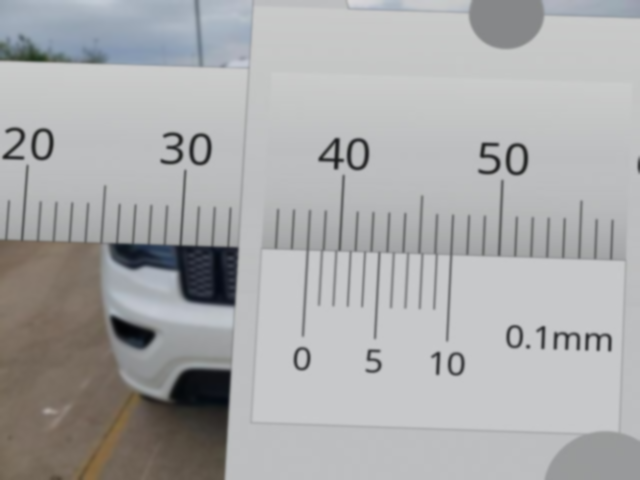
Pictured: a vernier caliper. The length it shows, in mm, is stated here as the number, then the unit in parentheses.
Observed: 38.0 (mm)
